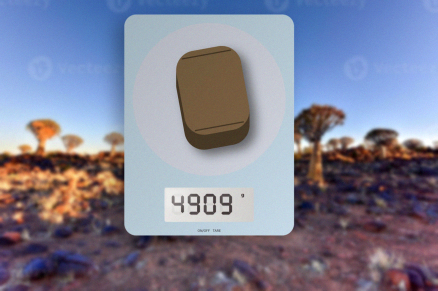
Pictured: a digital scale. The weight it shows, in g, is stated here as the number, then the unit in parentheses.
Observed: 4909 (g)
